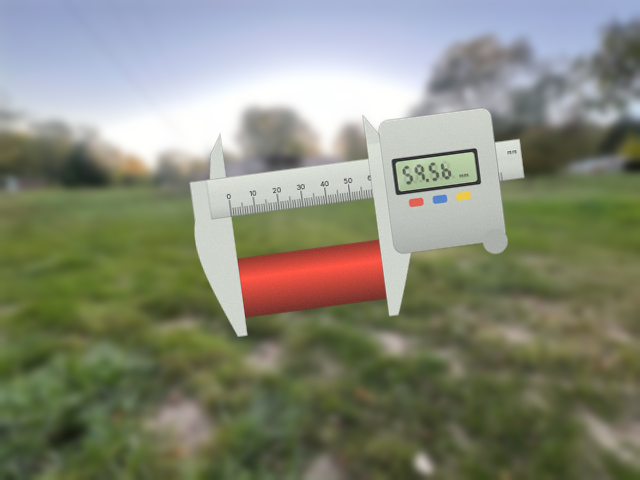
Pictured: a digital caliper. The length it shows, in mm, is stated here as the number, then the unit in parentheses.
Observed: 59.56 (mm)
